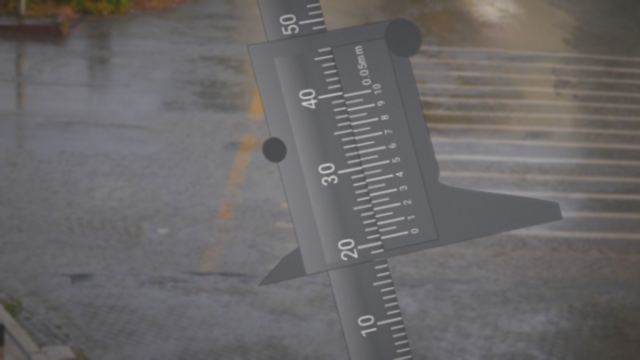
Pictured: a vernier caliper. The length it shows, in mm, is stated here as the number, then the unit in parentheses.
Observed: 20.6 (mm)
